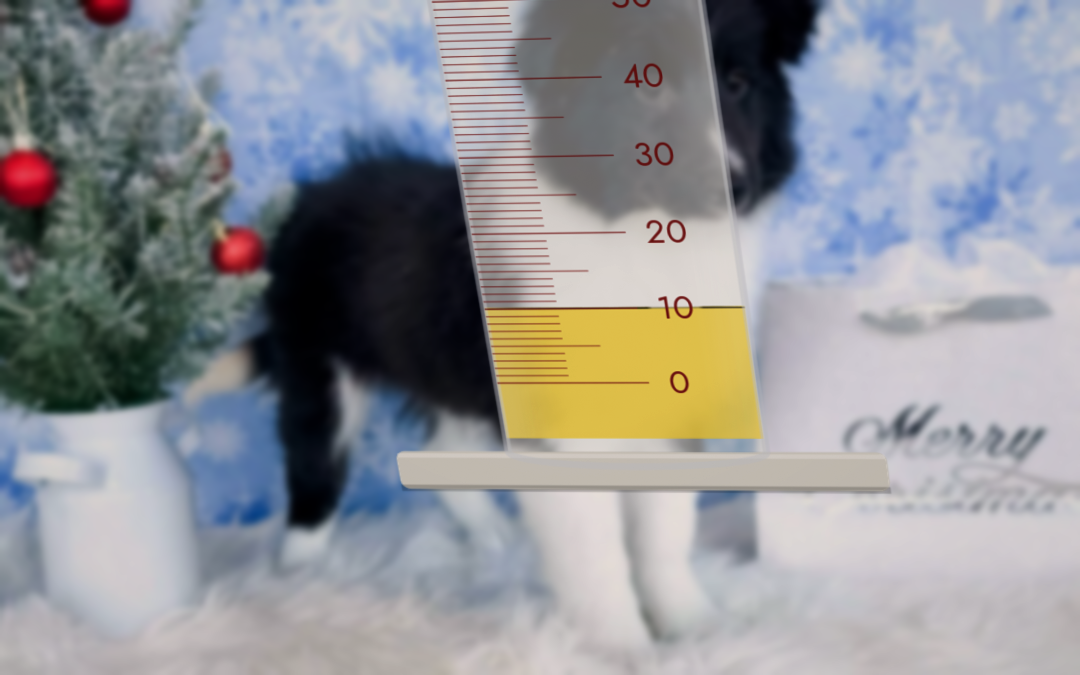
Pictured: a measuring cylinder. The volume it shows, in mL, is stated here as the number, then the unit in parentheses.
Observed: 10 (mL)
